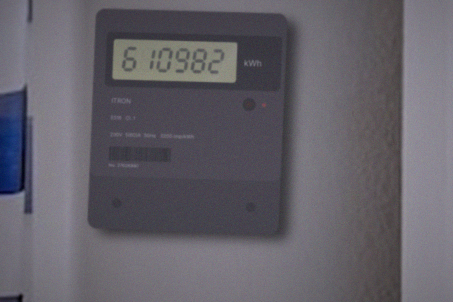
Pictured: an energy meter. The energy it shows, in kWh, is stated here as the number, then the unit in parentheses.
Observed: 610982 (kWh)
